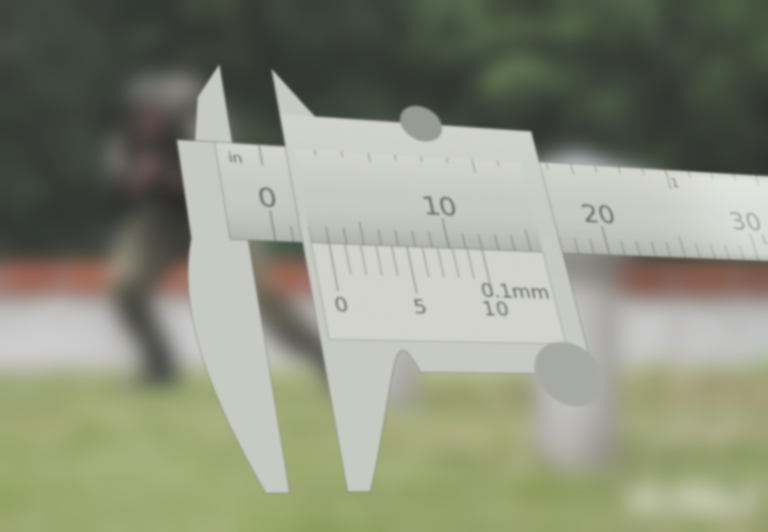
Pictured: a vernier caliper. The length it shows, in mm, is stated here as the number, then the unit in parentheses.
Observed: 3.0 (mm)
